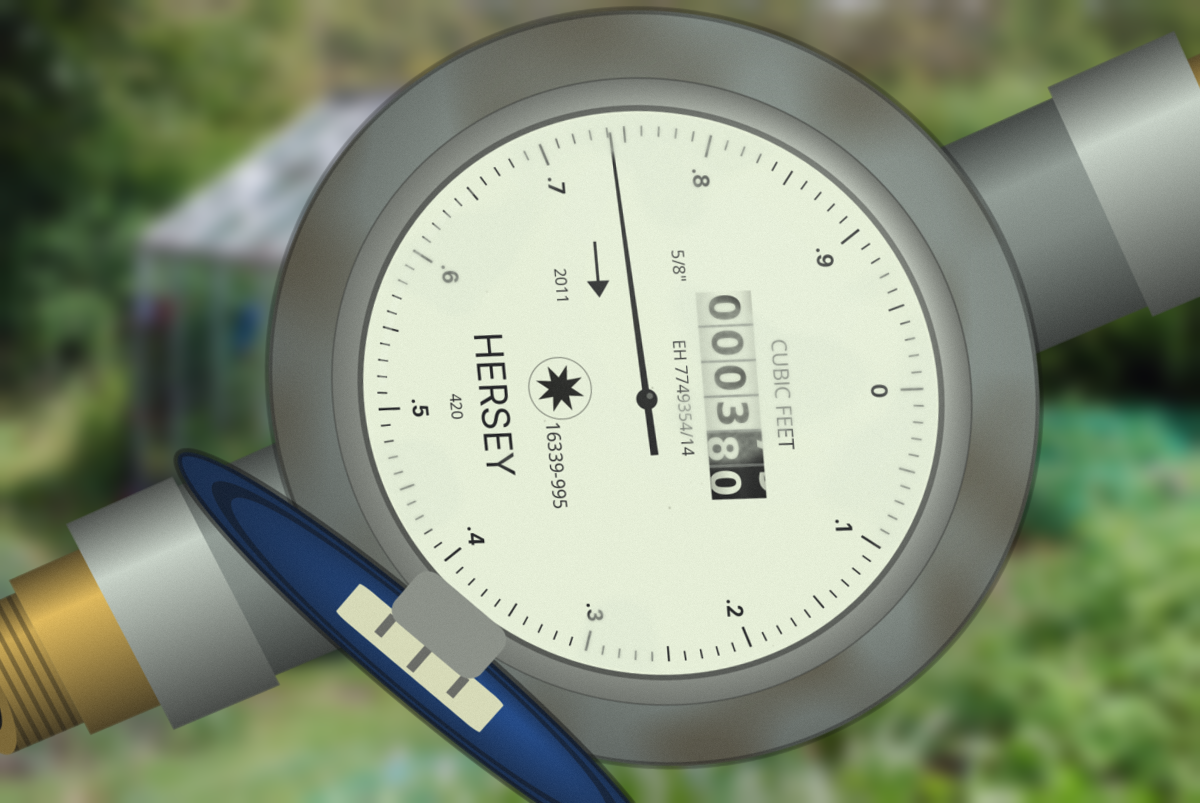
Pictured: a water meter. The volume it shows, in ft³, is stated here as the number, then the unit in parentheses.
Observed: 379.74 (ft³)
